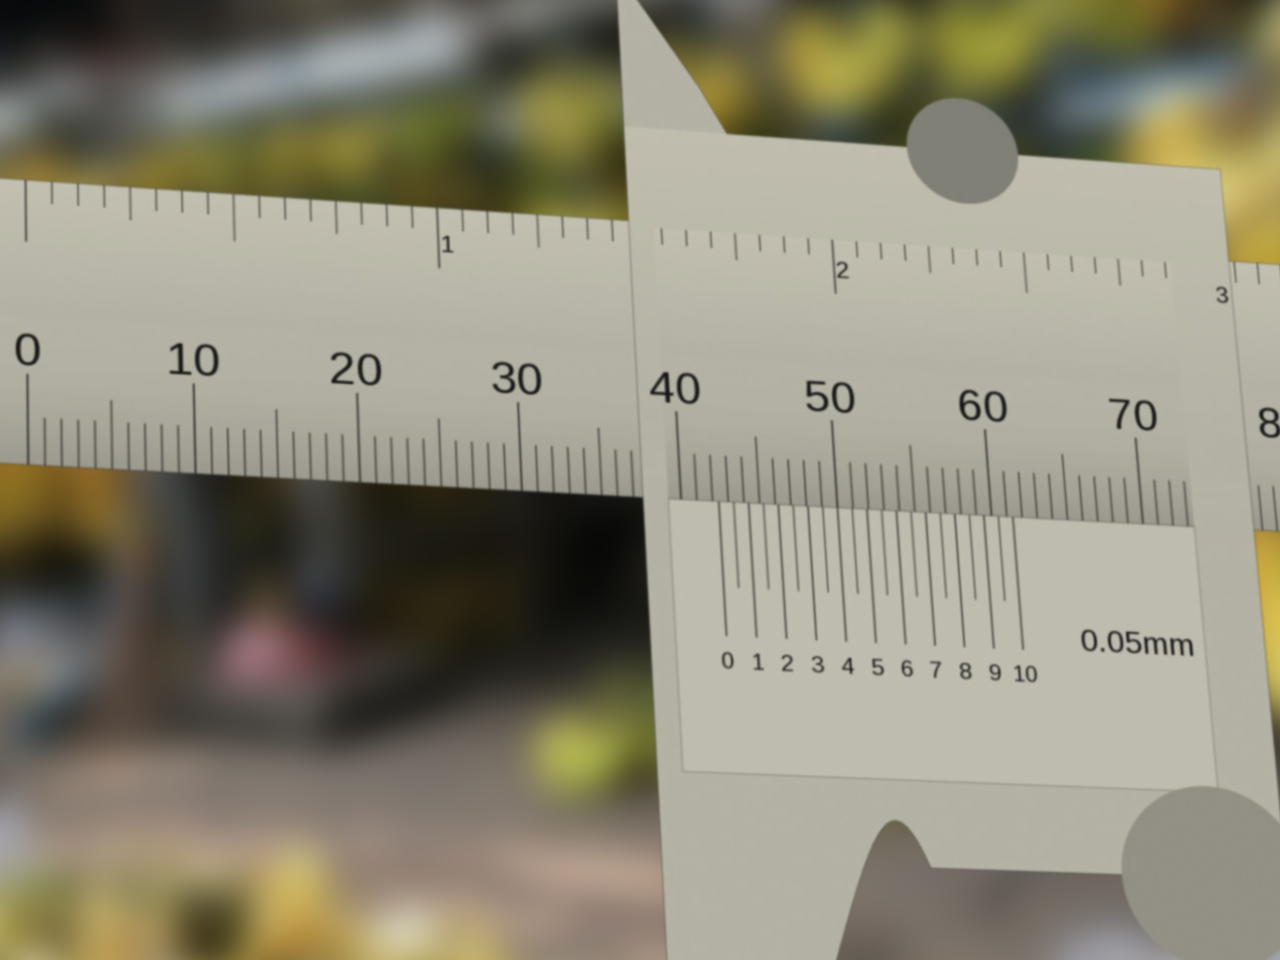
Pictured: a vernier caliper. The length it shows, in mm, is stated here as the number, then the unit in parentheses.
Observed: 42.4 (mm)
